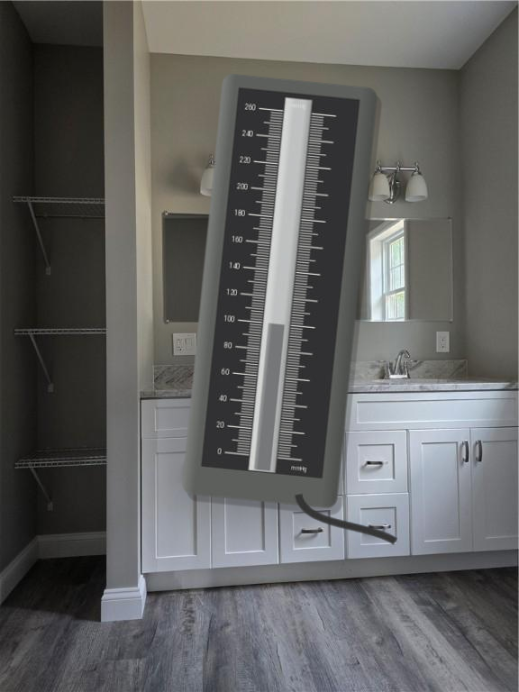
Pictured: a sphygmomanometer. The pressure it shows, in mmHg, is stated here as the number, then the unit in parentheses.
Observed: 100 (mmHg)
